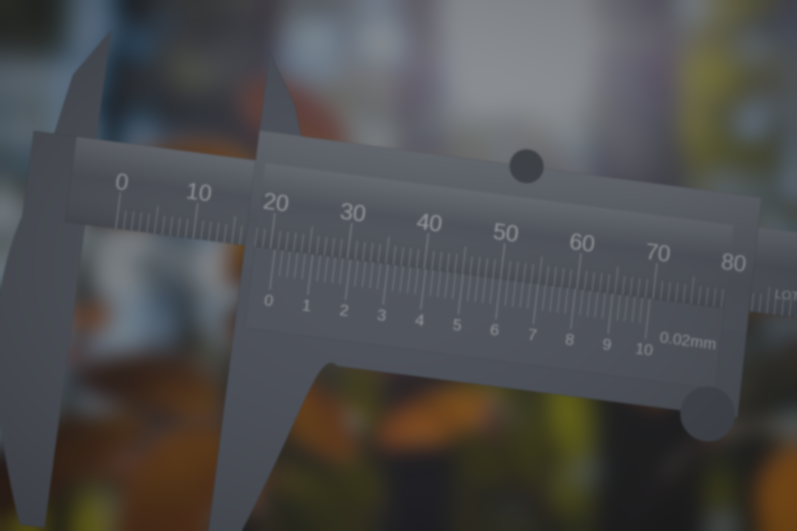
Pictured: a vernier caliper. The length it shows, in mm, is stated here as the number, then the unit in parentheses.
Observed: 20.6 (mm)
